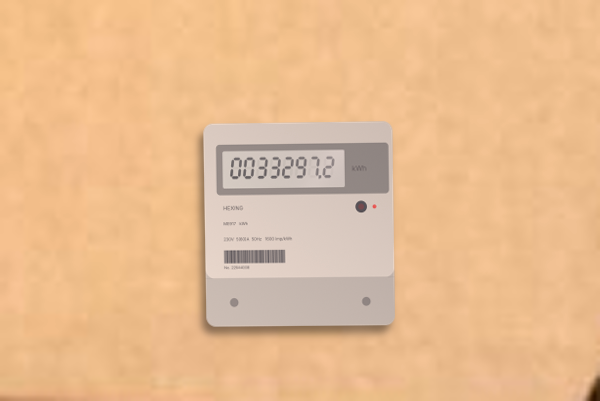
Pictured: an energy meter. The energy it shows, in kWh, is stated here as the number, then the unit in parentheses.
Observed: 33297.2 (kWh)
